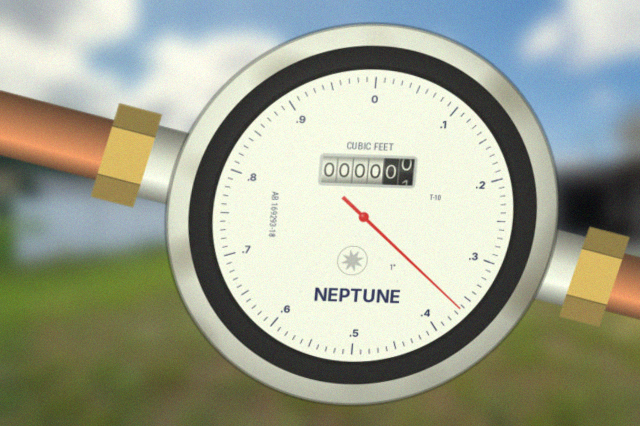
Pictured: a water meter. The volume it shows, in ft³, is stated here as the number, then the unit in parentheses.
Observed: 0.36 (ft³)
